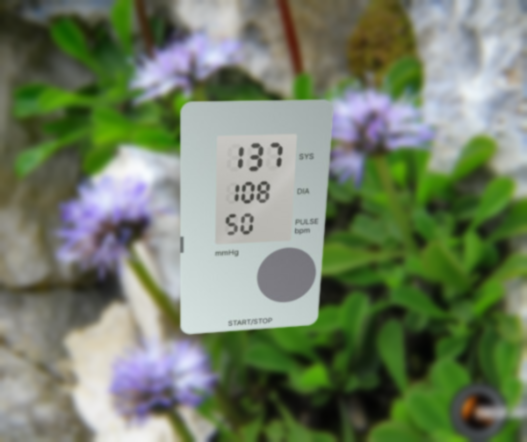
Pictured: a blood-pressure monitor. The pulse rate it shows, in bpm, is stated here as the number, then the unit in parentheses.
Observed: 50 (bpm)
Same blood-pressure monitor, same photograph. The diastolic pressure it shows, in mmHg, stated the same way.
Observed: 108 (mmHg)
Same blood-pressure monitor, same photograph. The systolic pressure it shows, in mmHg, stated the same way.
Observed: 137 (mmHg)
